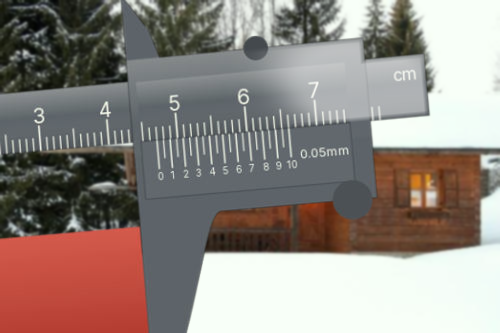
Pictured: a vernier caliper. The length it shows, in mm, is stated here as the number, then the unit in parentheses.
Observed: 47.0 (mm)
